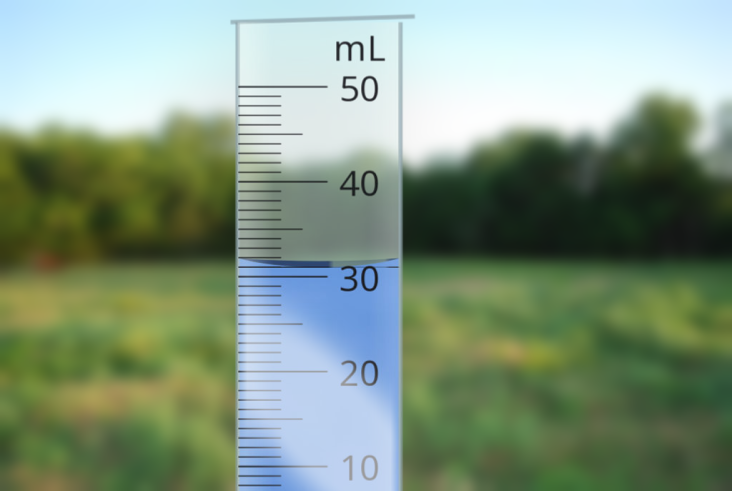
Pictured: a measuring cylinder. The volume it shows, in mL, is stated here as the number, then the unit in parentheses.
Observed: 31 (mL)
